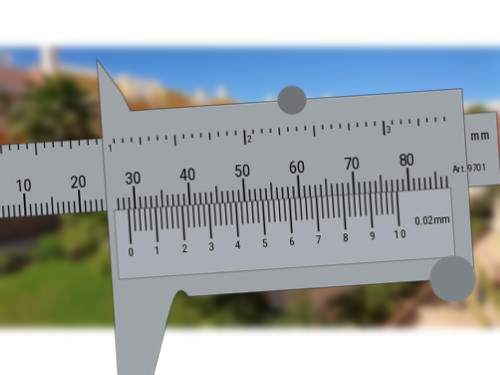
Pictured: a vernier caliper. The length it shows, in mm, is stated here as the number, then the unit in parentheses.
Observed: 28.8 (mm)
